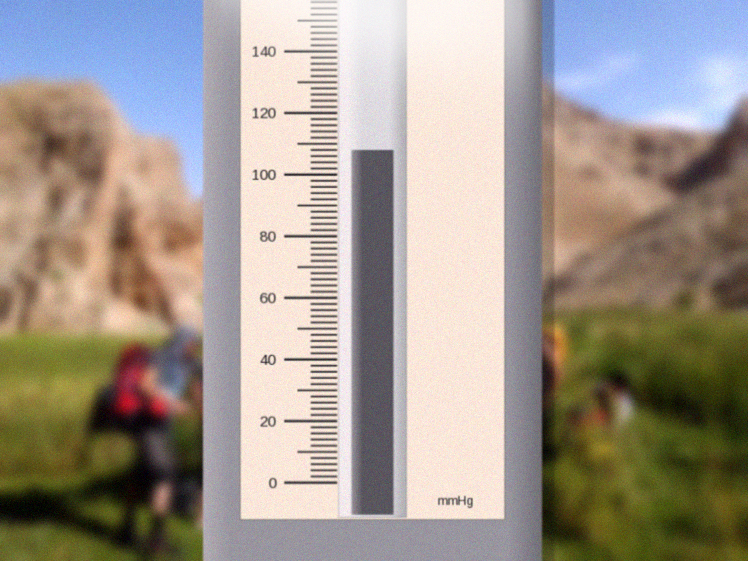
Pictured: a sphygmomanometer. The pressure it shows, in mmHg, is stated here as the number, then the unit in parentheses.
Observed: 108 (mmHg)
